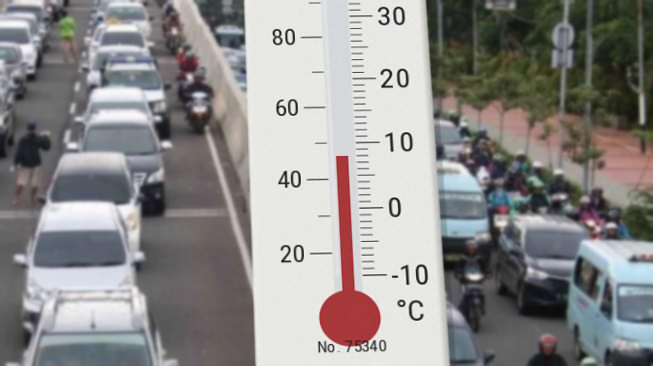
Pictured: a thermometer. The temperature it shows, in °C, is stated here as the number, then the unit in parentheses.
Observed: 8 (°C)
